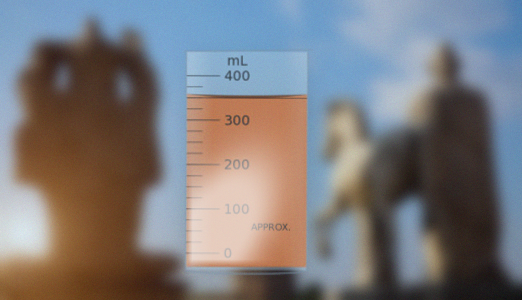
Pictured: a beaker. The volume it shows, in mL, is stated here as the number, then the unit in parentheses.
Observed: 350 (mL)
